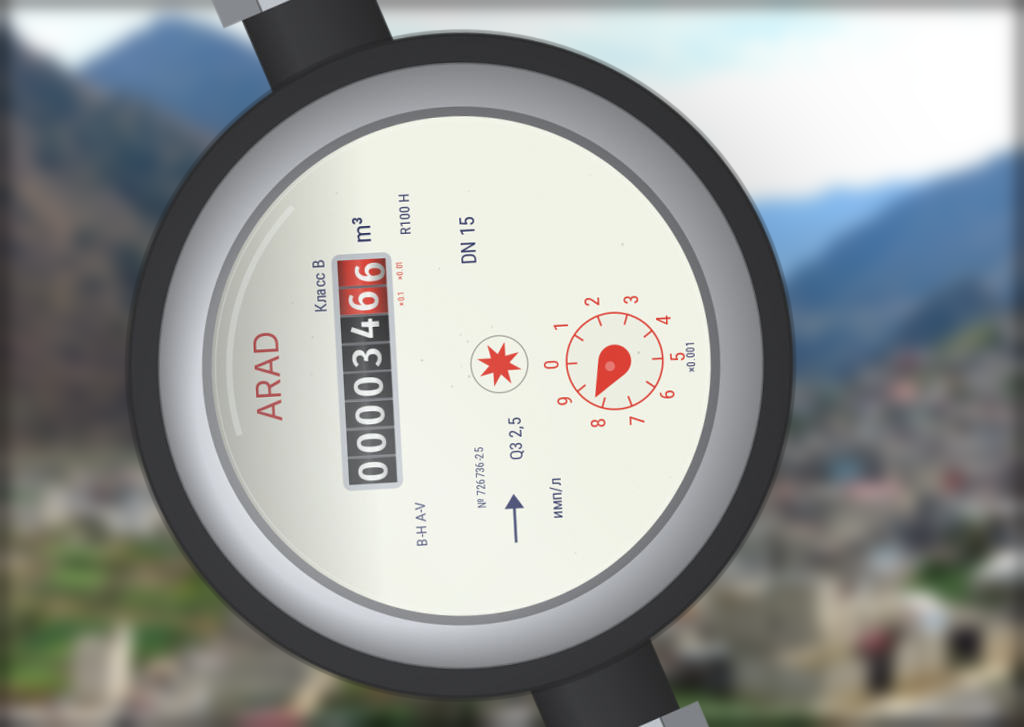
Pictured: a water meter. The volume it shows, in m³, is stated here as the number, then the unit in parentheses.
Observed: 34.658 (m³)
